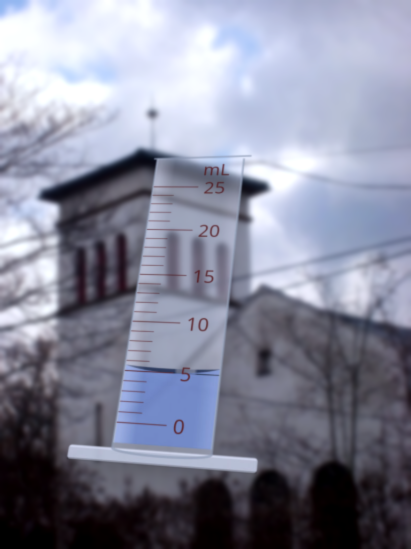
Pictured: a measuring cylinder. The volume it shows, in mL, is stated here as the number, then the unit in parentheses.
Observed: 5 (mL)
